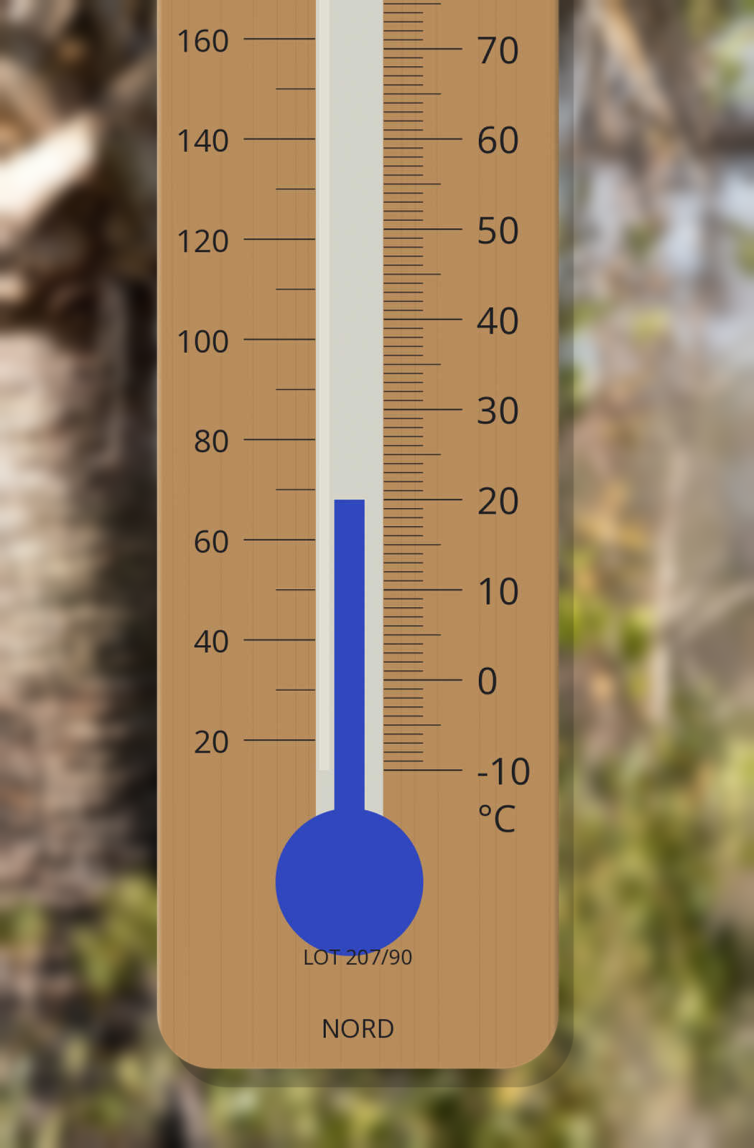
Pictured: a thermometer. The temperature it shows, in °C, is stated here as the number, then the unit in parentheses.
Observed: 20 (°C)
